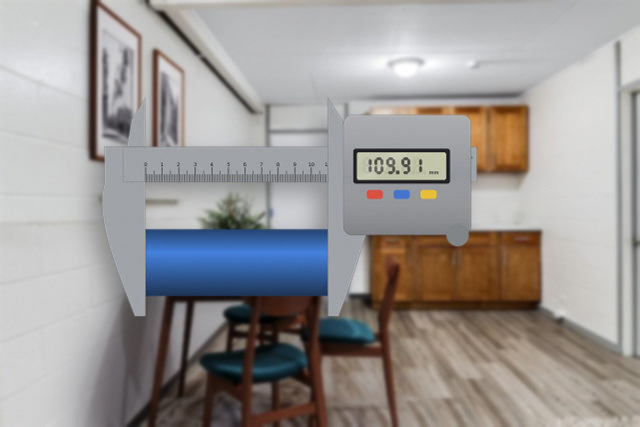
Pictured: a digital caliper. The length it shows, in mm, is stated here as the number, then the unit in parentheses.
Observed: 109.91 (mm)
